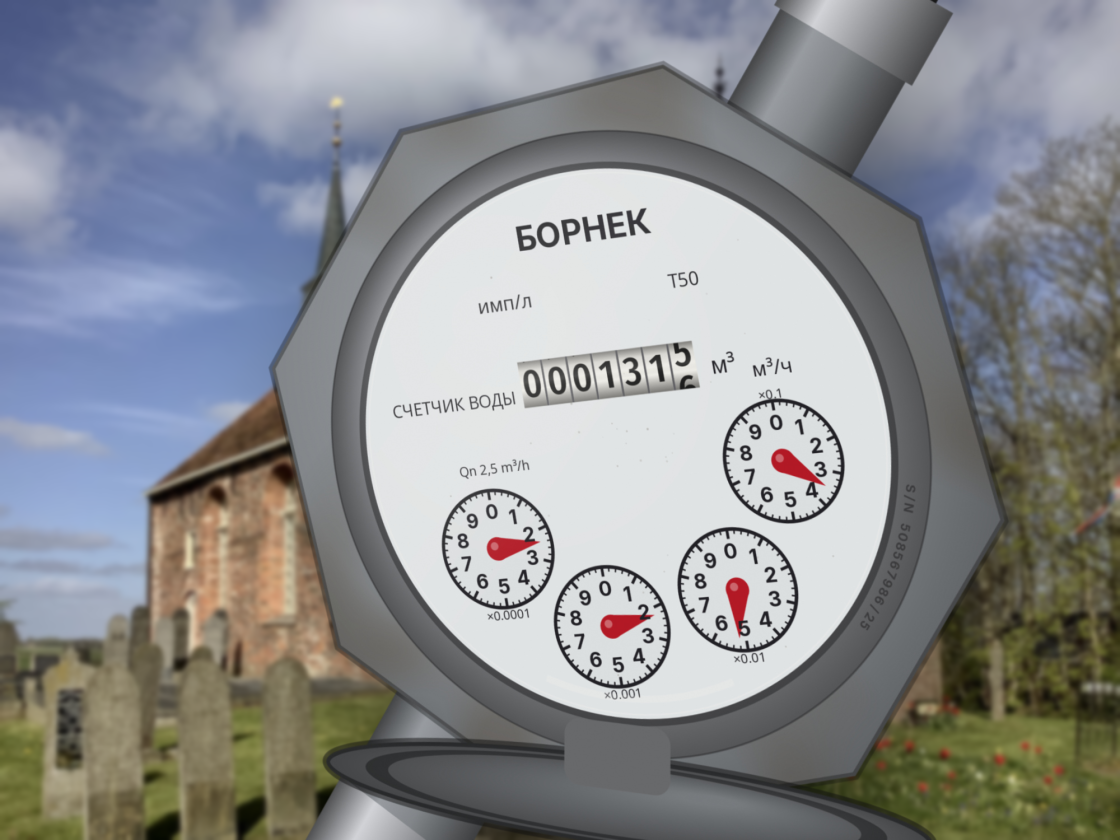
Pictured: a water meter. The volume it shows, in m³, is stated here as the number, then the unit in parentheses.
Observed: 1315.3522 (m³)
